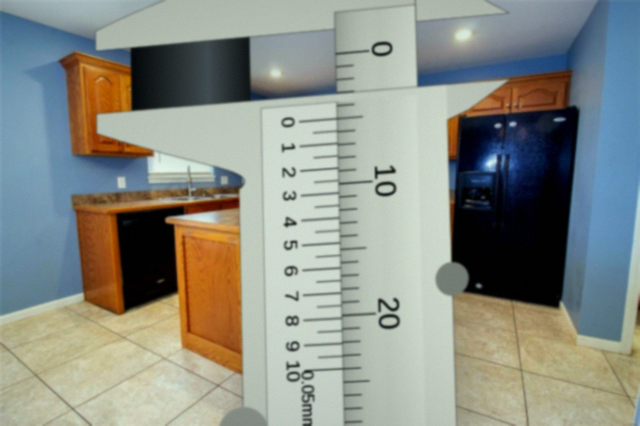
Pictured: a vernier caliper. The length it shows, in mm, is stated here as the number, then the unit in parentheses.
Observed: 5.0 (mm)
